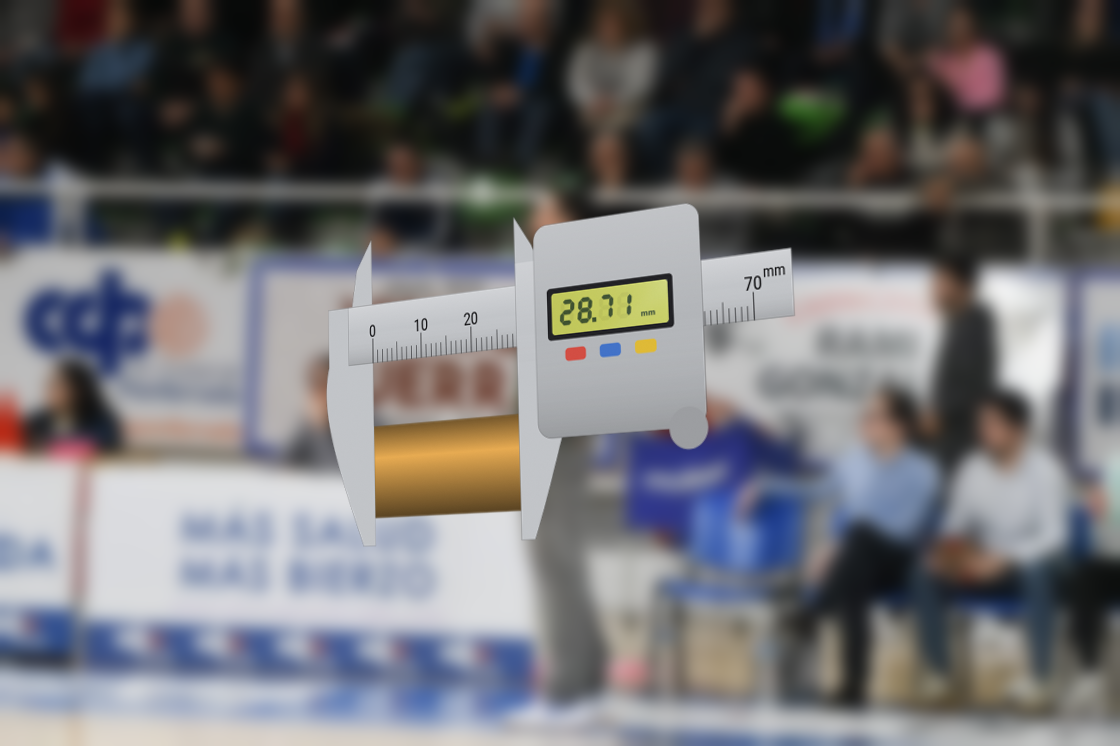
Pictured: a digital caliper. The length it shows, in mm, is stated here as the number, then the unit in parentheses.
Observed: 28.71 (mm)
